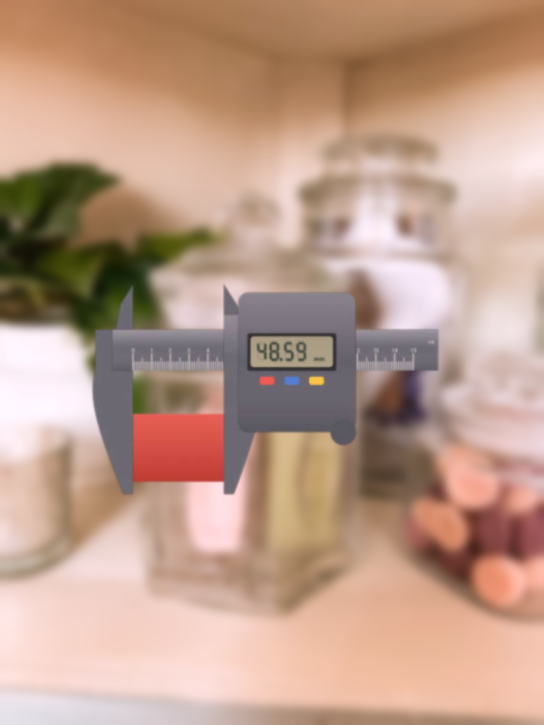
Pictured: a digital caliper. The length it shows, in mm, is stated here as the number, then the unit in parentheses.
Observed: 48.59 (mm)
